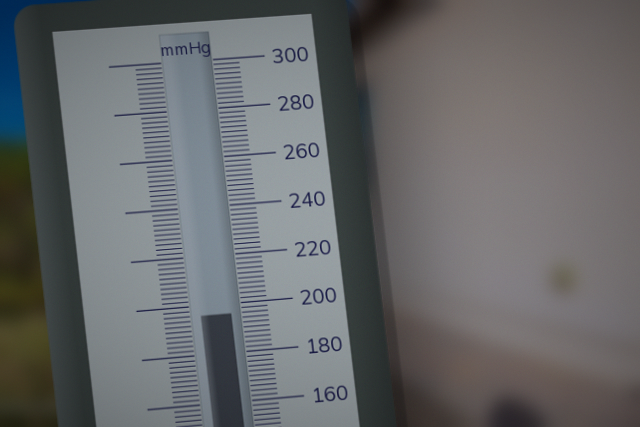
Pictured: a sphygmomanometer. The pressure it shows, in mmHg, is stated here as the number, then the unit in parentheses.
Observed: 196 (mmHg)
